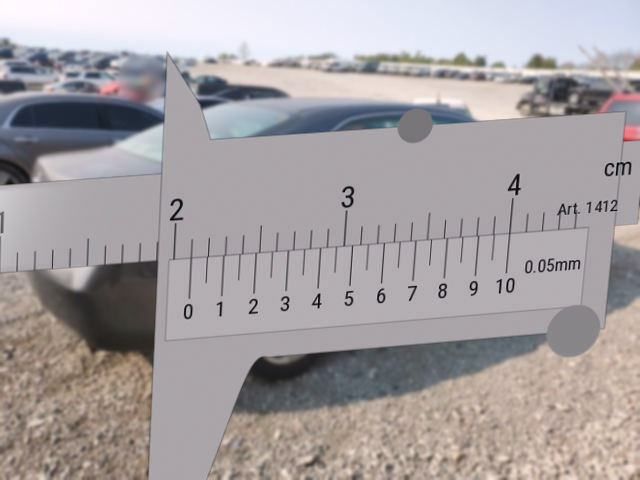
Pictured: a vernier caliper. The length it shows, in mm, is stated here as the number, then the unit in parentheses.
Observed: 21.0 (mm)
